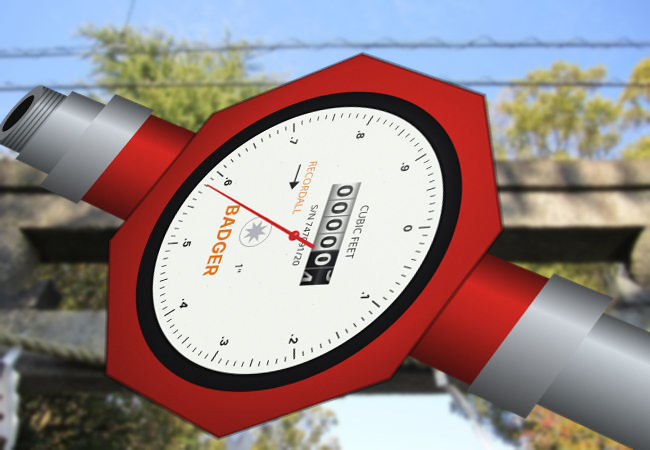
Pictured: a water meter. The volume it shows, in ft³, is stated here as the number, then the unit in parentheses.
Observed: 3.58 (ft³)
